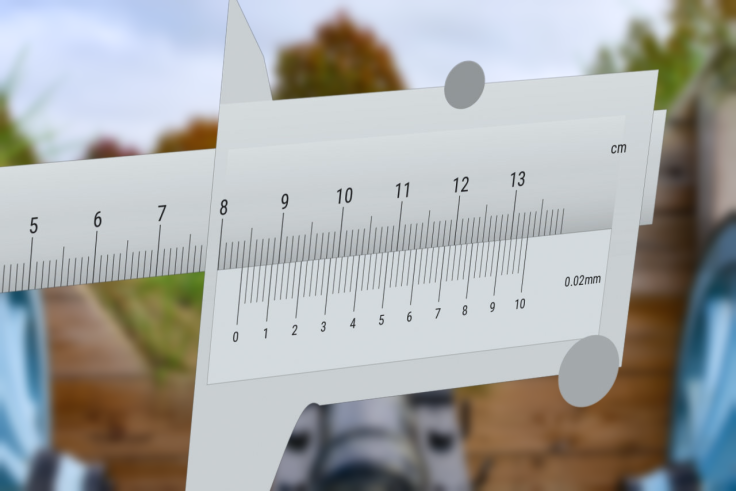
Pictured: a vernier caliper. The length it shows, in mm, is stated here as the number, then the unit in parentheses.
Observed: 84.0 (mm)
